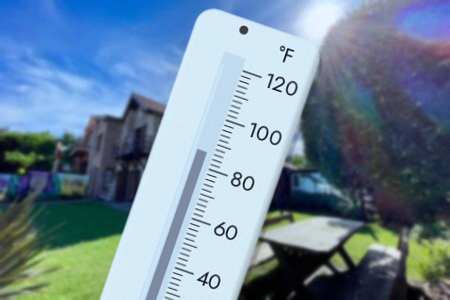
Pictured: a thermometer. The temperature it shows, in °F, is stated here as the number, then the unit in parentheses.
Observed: 86 (°F)
